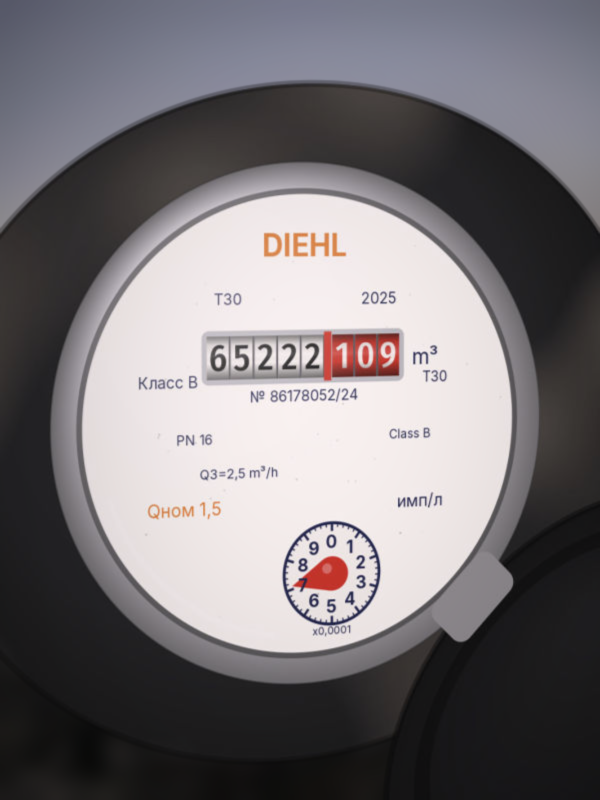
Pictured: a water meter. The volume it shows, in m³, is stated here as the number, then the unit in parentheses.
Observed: 65222.1097 (m³)
